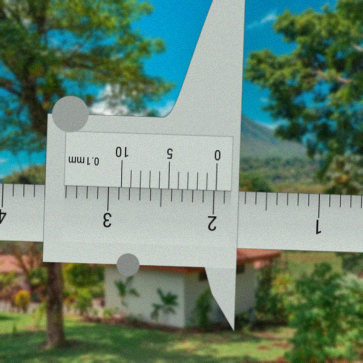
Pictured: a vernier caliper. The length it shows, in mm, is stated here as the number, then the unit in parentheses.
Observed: 19.8 (mm)
